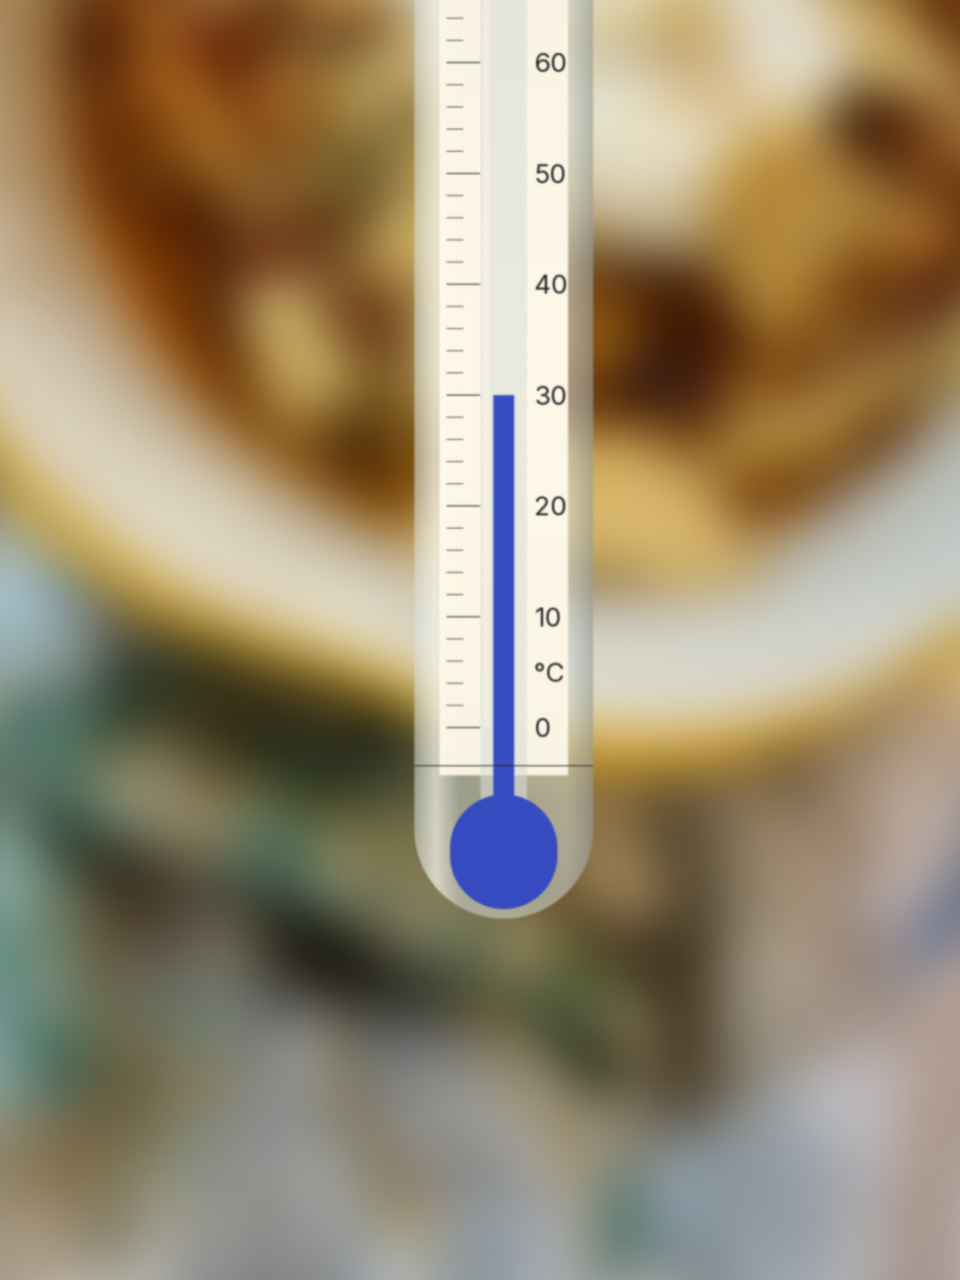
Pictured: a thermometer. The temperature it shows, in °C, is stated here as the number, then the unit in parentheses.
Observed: 30 (°C)
